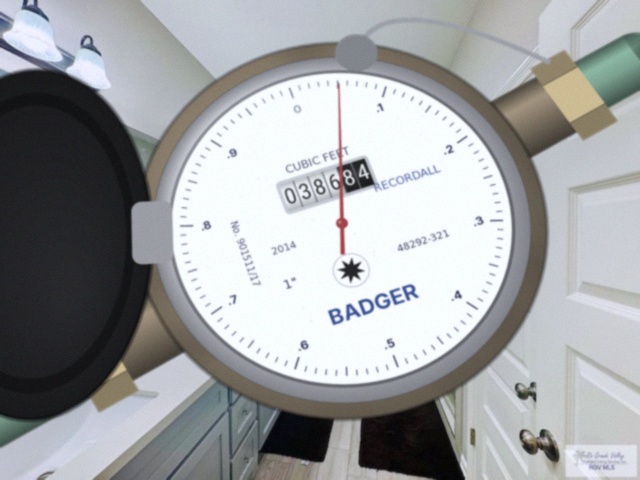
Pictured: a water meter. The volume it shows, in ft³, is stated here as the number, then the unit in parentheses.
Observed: 38684.05 (ft³)
